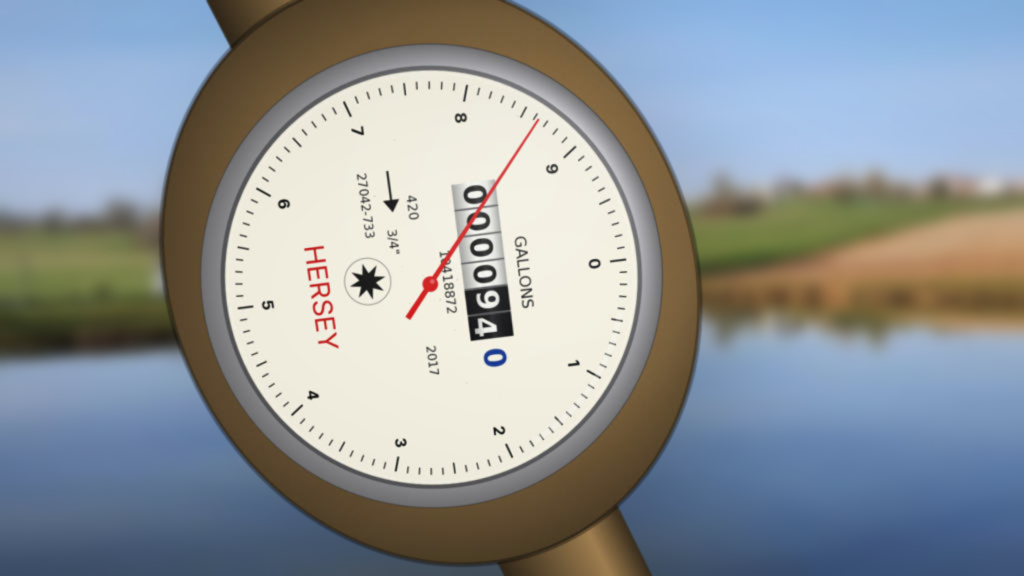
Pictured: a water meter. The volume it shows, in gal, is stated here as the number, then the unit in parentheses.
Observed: 938.6 (gal)
